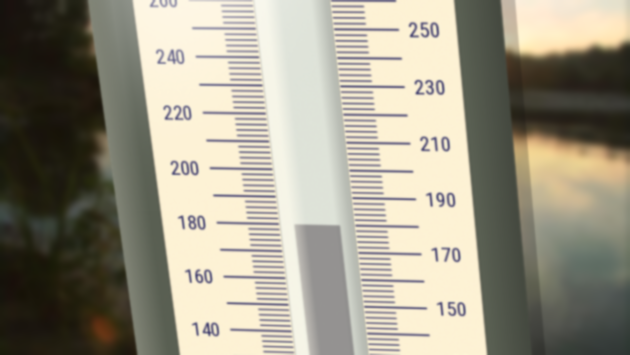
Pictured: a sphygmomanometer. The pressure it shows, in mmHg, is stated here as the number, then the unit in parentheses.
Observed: 180 (mmHg)
